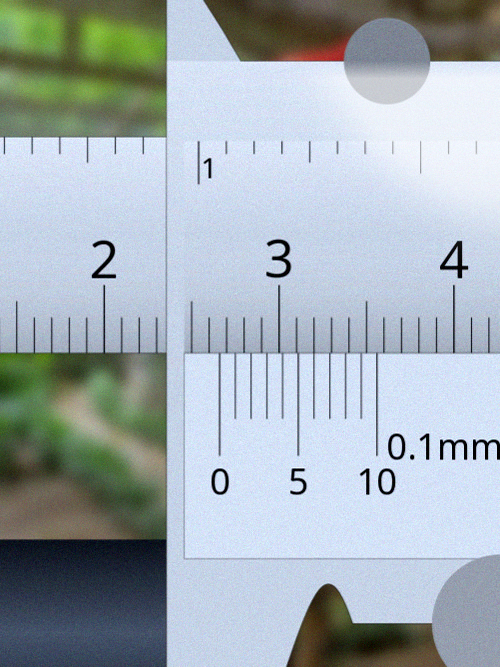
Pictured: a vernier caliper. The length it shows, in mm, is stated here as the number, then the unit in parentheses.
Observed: 26.6 (mm)
